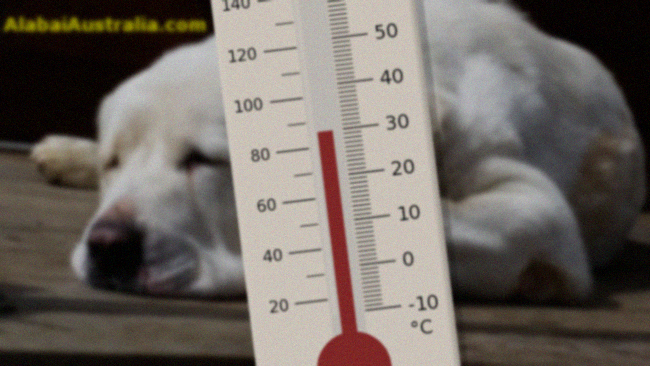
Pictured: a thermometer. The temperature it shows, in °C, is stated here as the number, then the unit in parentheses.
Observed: 30 (°C)
